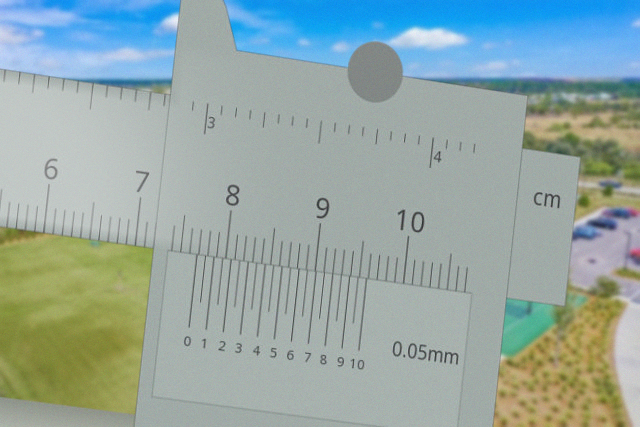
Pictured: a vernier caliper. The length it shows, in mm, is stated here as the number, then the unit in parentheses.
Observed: 76.8 (mm)
